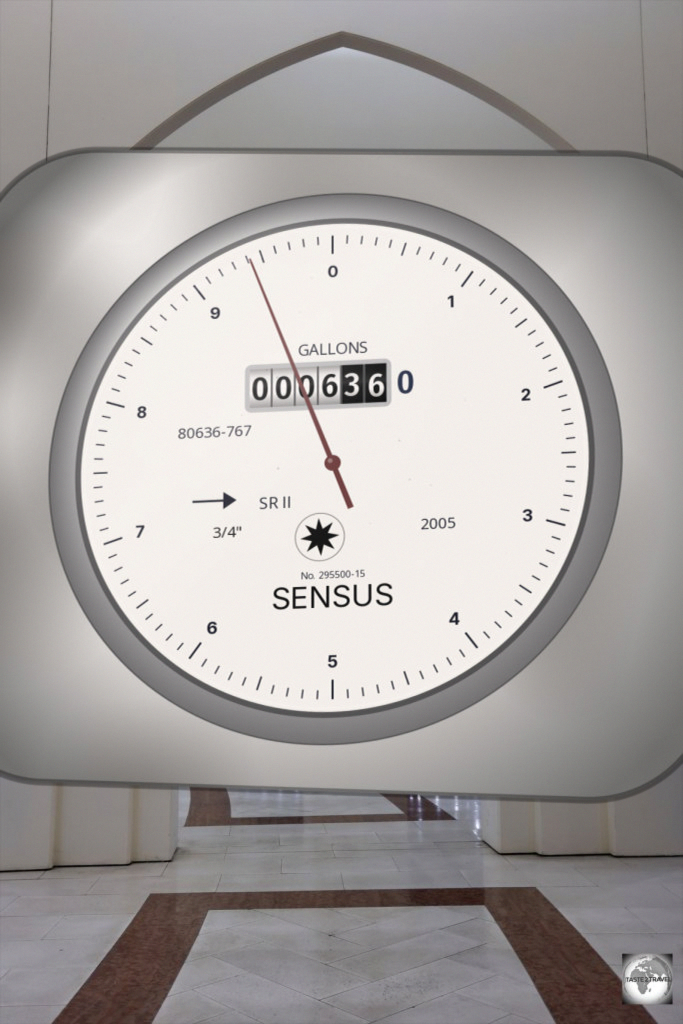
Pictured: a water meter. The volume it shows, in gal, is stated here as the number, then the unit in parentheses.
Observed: 6359.4 (gal)
